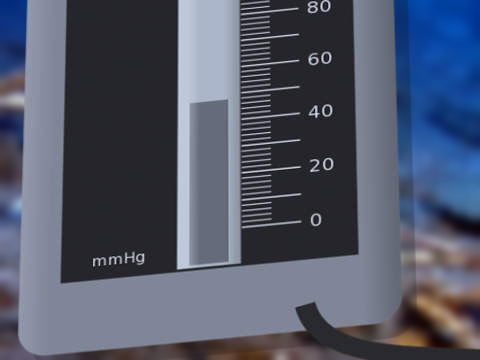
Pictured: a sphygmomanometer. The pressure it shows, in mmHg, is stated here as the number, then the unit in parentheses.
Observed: 48 (mmHg)
